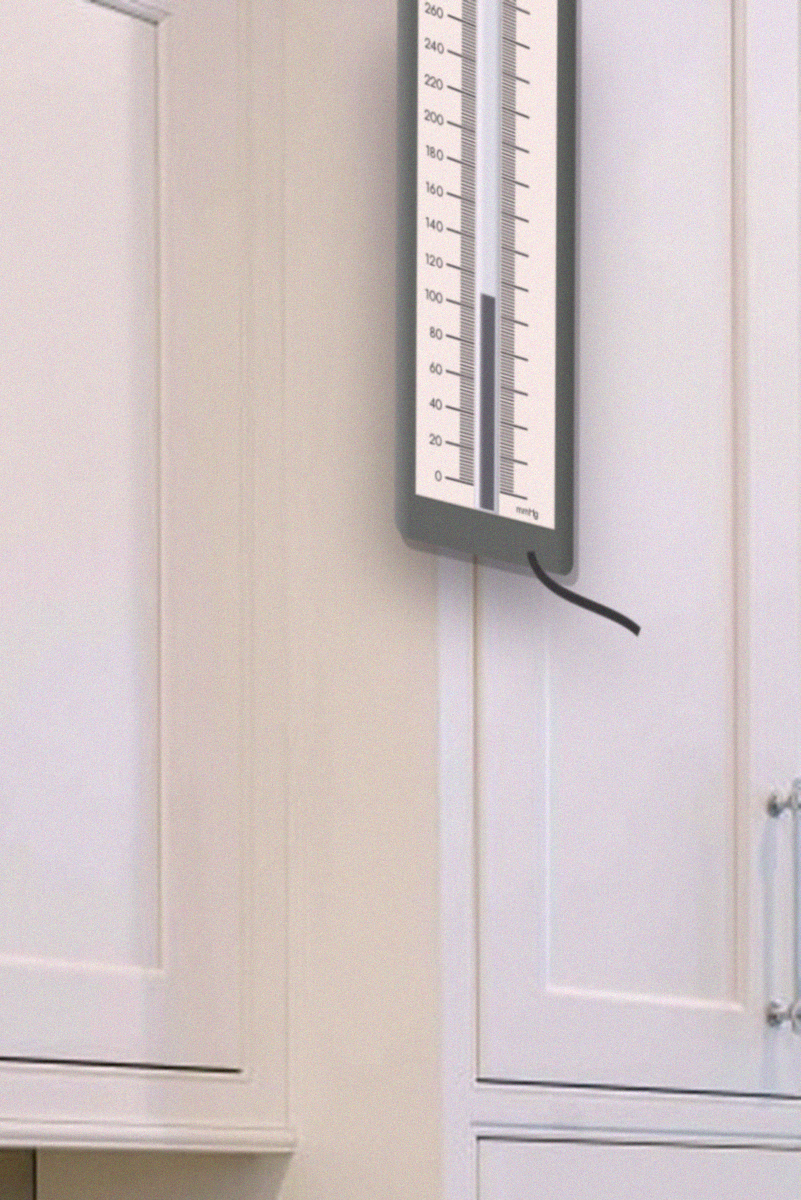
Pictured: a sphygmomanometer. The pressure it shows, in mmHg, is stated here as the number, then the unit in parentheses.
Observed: 110 (mmHg)
